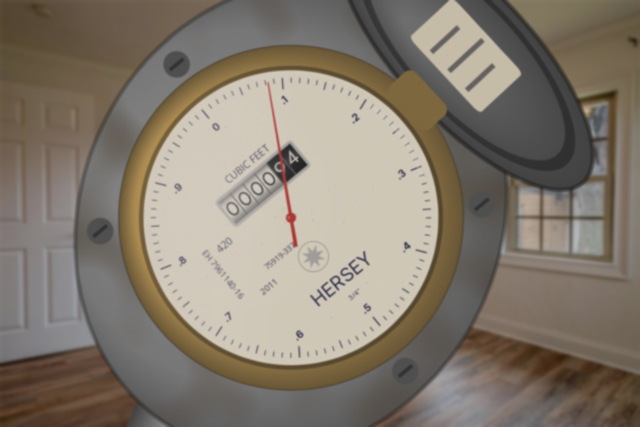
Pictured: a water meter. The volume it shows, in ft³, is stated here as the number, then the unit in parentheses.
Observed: 94.08 (ft³)
